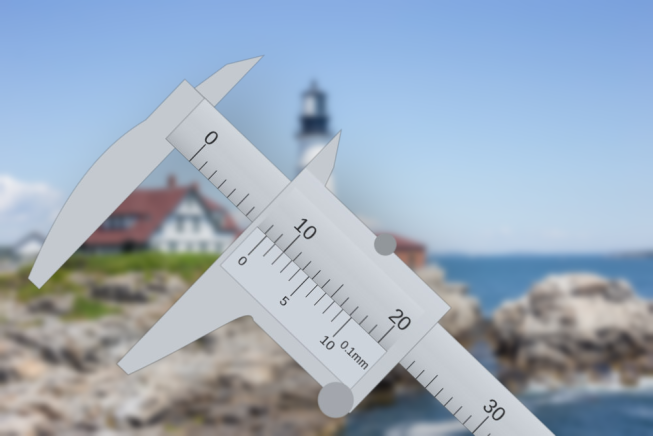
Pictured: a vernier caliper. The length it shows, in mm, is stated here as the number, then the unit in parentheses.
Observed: 8.2 (mm)
